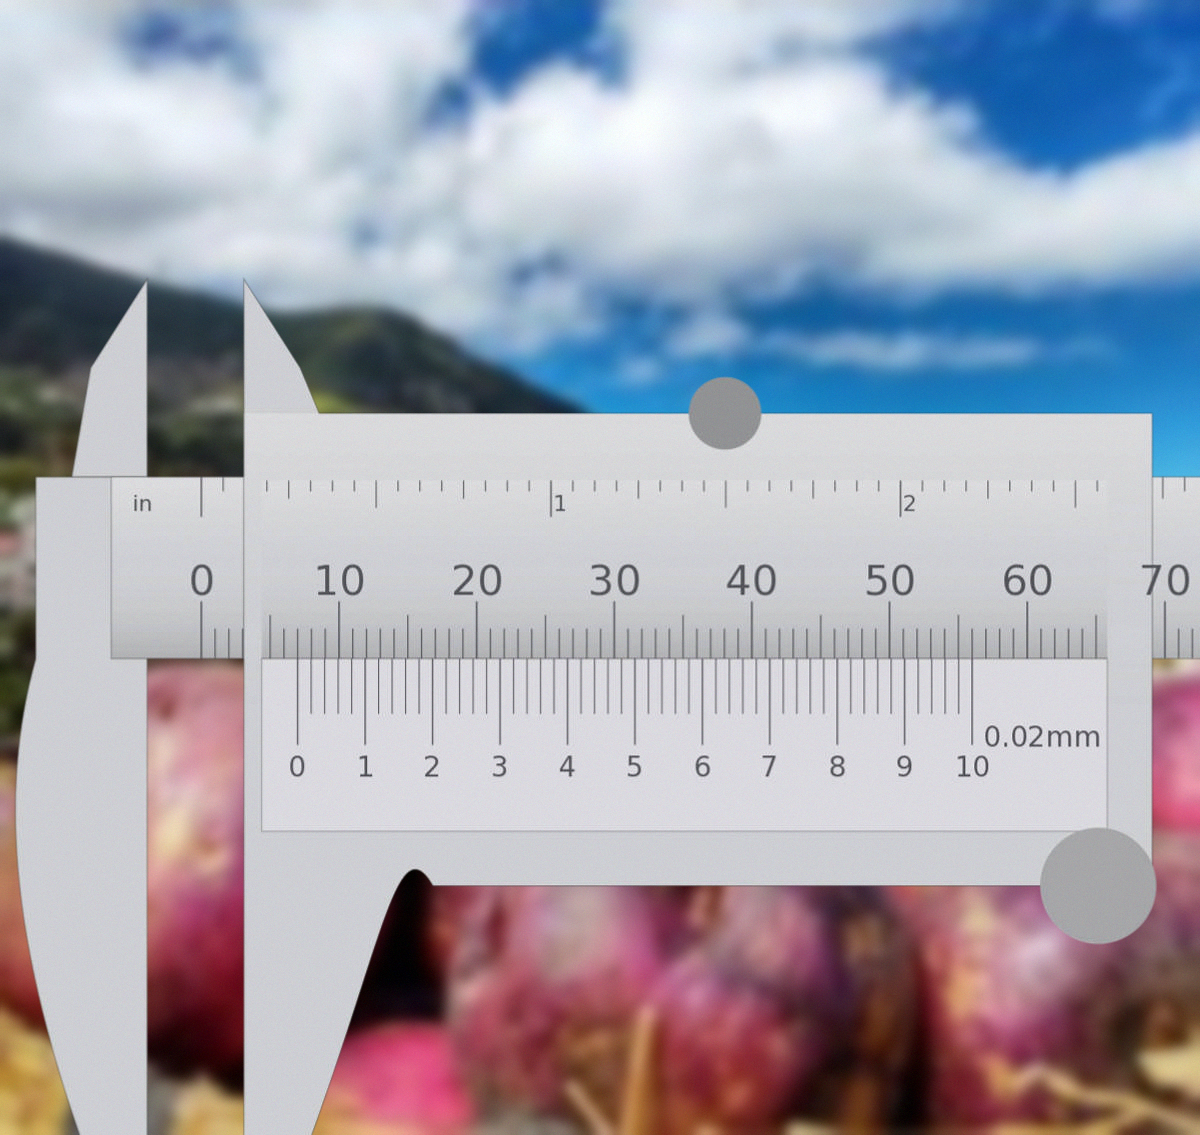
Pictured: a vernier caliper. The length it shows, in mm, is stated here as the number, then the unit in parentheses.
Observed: 7.0 (mm)
